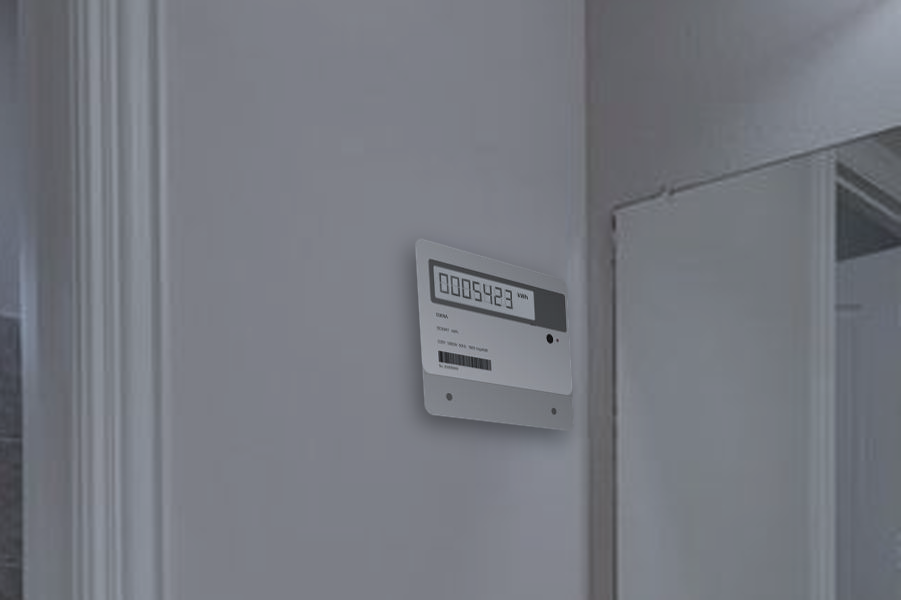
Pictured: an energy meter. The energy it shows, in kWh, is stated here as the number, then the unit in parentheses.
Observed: 5423 (kWh)
